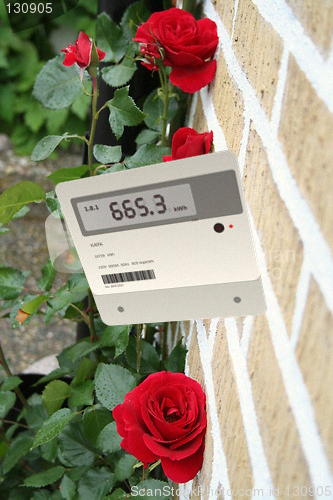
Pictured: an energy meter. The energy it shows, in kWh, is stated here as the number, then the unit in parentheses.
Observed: 665.3 (kWh)
